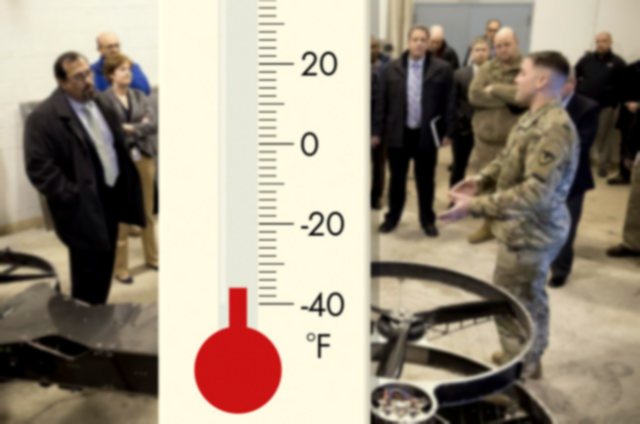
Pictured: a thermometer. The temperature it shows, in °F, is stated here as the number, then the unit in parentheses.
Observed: -36 (°F)
